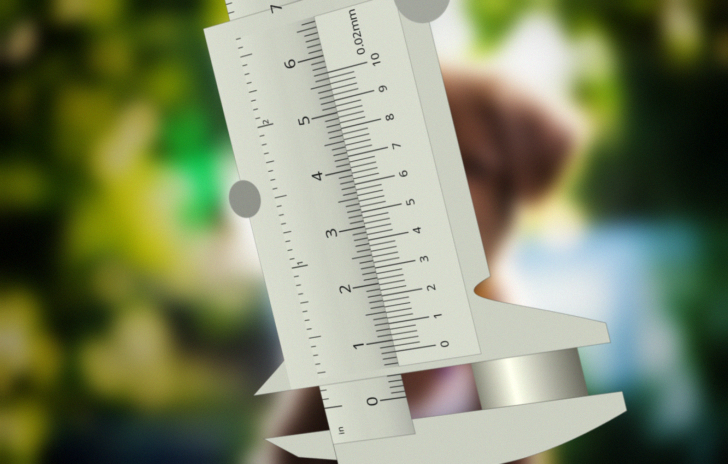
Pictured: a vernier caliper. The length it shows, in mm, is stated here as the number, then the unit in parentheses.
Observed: 8.0 (mm)
